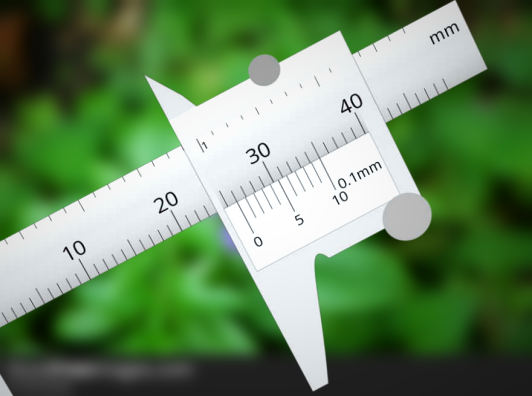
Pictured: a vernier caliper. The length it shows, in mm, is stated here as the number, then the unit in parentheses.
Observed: 26.0 (mm)
